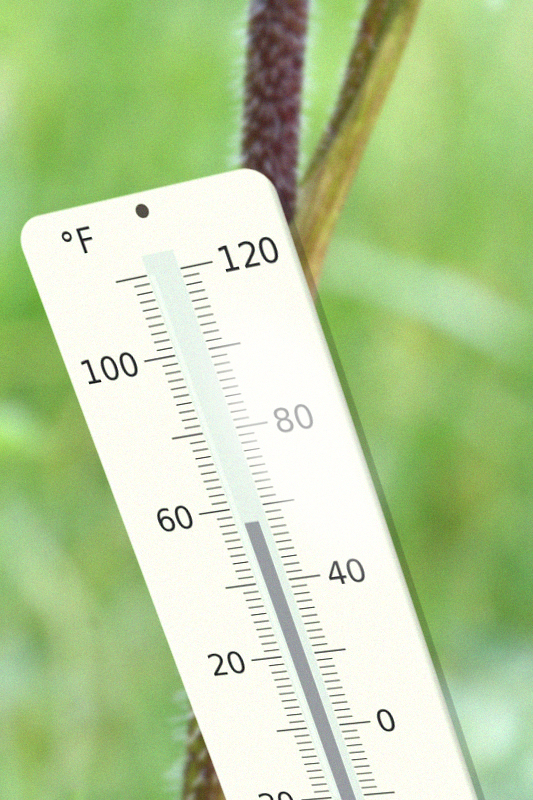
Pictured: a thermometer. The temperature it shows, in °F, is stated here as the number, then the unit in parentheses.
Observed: 56 (°F)
